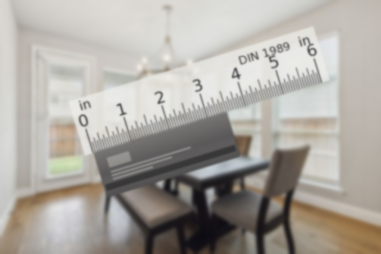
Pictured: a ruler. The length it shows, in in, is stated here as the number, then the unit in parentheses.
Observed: 3.5 (in)
